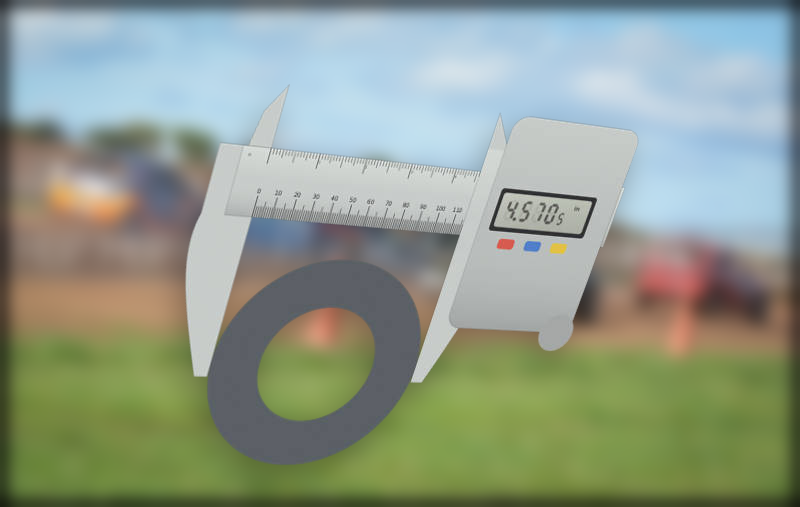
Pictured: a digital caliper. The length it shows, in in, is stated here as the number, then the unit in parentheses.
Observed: 4.5705 (in)
